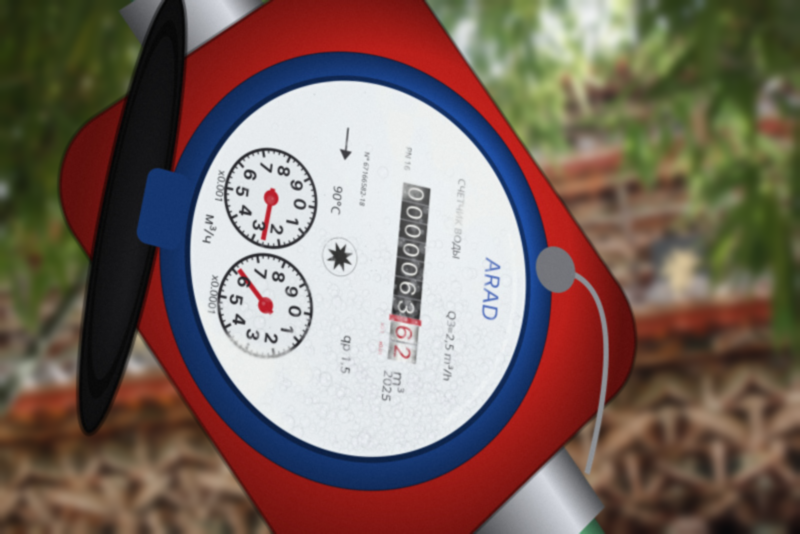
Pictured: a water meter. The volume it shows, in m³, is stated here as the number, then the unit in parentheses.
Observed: 63.6226 (m³)
